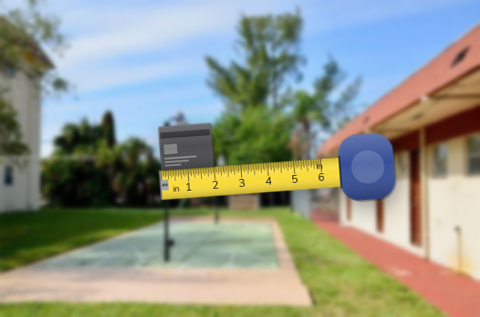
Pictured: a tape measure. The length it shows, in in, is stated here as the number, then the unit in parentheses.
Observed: 2 (in)
